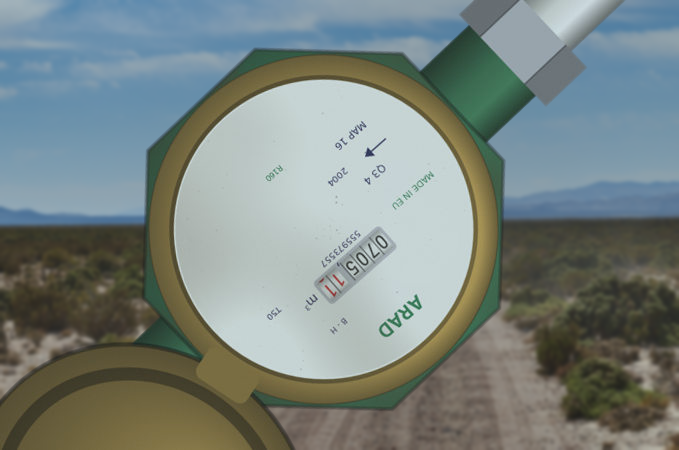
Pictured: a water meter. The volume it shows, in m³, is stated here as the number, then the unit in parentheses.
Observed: 705.11 (m³)
